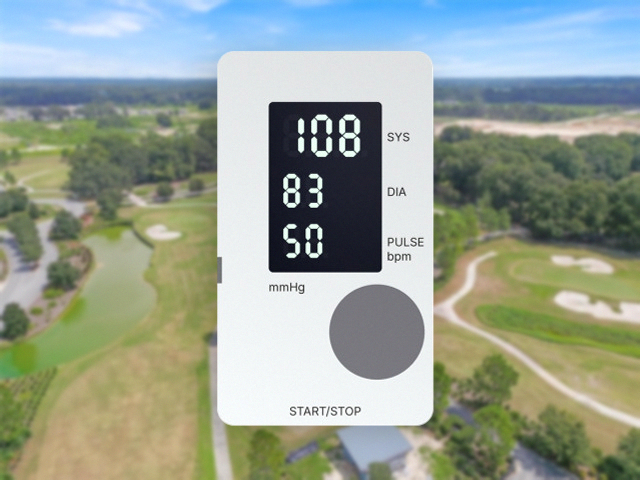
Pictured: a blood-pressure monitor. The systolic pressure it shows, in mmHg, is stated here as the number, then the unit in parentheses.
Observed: 108 (mmHg)
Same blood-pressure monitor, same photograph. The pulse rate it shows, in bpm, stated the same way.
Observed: 50 (bpm)
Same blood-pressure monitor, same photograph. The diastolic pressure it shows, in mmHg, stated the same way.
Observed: 83 (mmHg)
